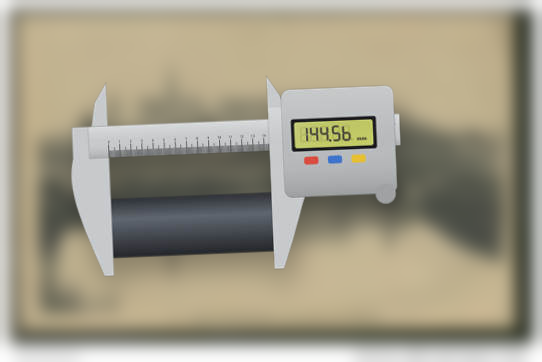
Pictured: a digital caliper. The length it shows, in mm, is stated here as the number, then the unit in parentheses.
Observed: 144.56 (mm)
